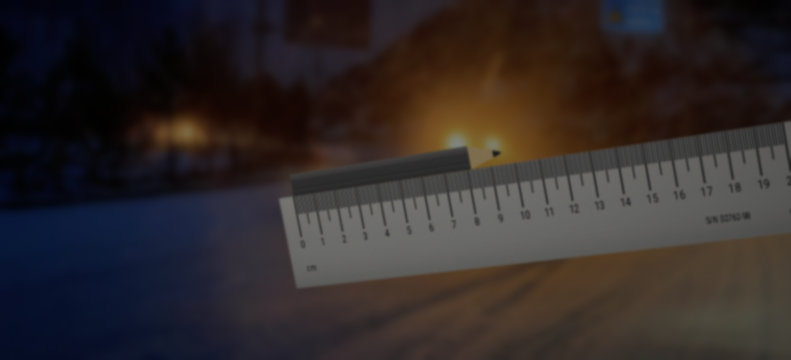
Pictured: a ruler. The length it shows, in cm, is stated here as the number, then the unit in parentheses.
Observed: 9.5 (cm)
